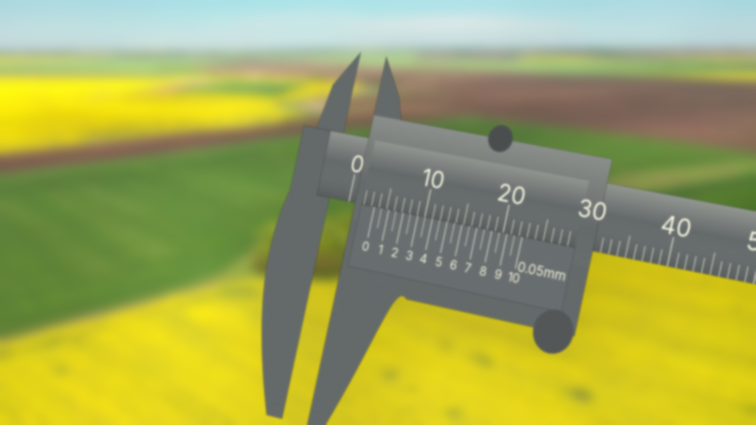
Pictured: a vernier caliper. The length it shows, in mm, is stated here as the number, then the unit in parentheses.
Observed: 3.4 (mm)
